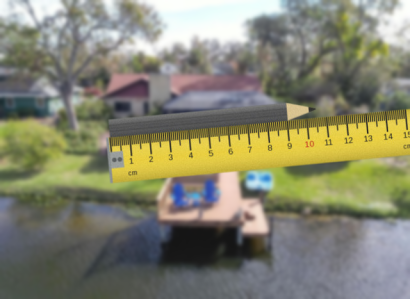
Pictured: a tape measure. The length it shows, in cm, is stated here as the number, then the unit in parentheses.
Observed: 10.5 (cm)
